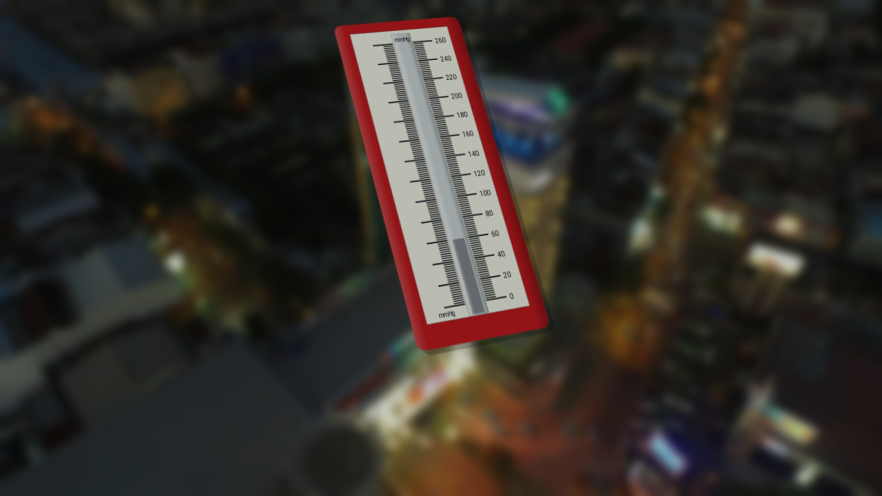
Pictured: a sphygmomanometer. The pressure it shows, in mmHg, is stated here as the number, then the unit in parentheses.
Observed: 60 (mmHg)
